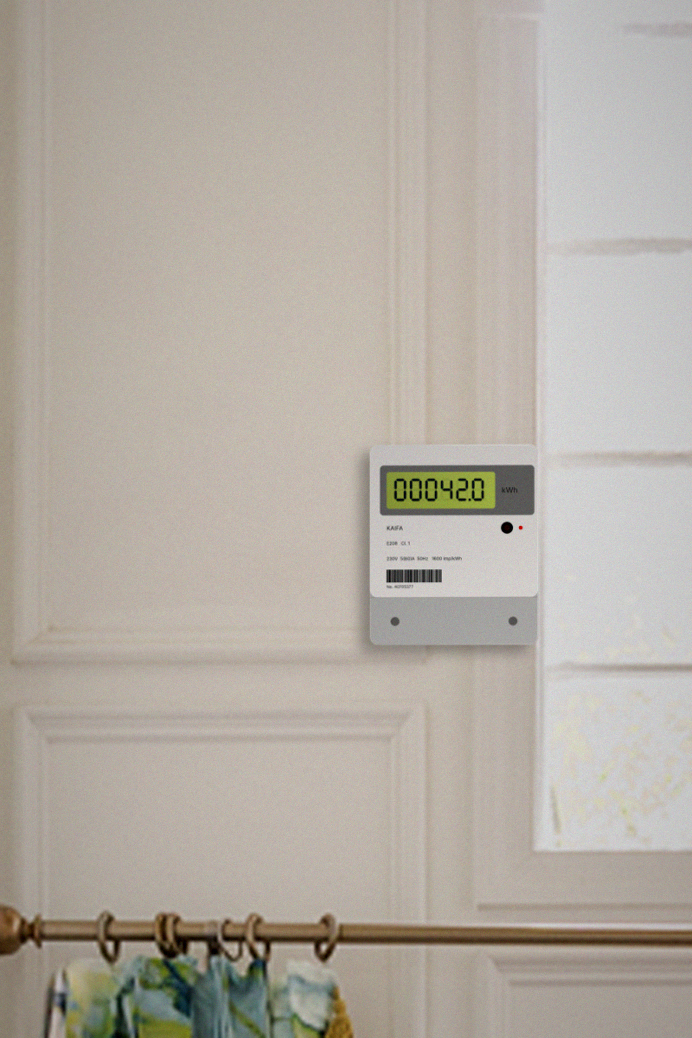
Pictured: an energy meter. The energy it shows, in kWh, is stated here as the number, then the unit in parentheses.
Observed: 42.0 (kWh)
